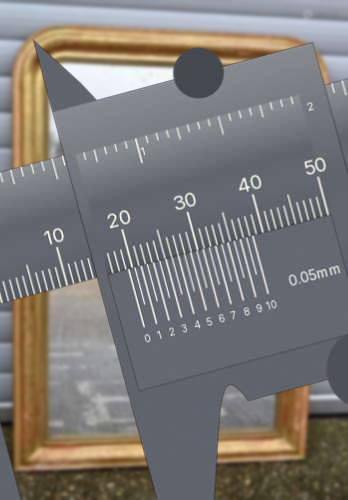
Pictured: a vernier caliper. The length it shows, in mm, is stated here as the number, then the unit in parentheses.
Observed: 19.4 (mm)
